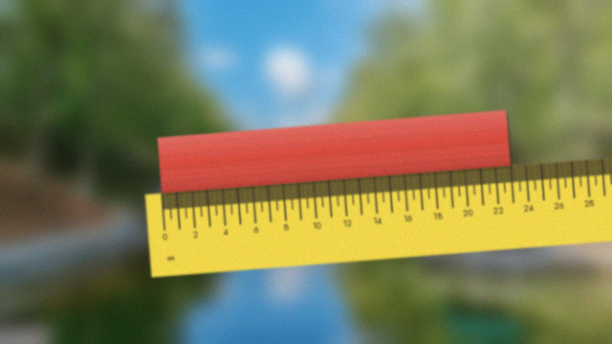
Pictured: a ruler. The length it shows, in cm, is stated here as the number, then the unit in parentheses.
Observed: 23 (cm)
